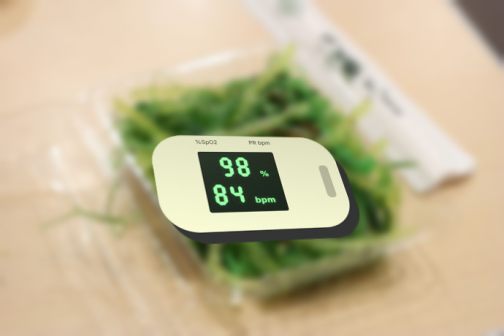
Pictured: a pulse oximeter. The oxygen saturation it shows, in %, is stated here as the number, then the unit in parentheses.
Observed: 98 (%)
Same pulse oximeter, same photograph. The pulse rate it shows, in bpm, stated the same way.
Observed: 84 (bpm)
